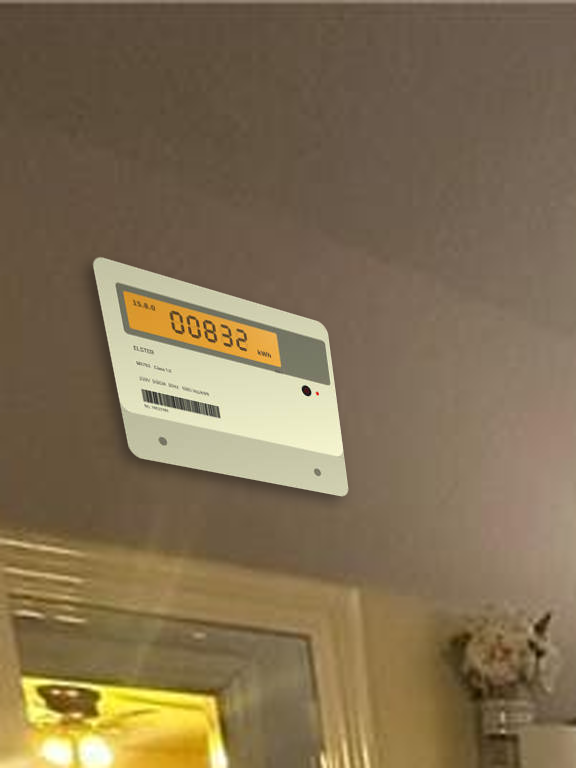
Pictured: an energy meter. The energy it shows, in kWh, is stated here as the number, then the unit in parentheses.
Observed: 832 (kWh)
